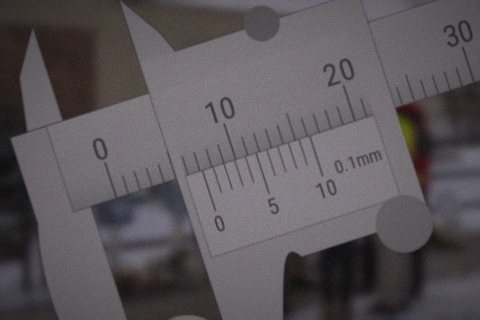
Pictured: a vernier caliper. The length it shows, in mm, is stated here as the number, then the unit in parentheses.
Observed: 7.2 (mm)
